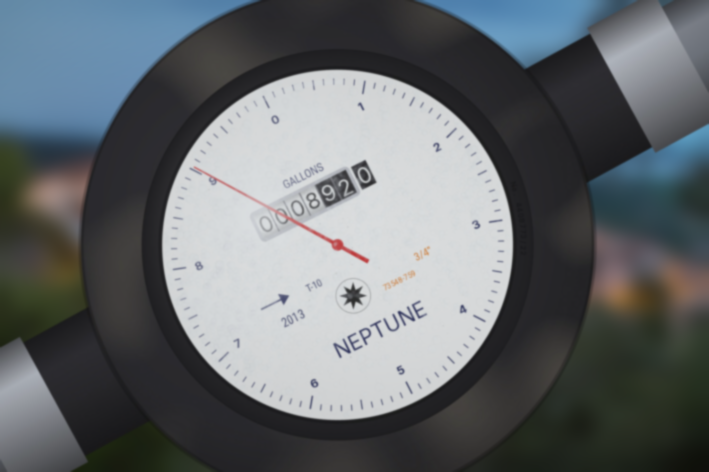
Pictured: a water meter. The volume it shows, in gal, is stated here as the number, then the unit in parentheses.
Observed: 8919.0 (gal)
